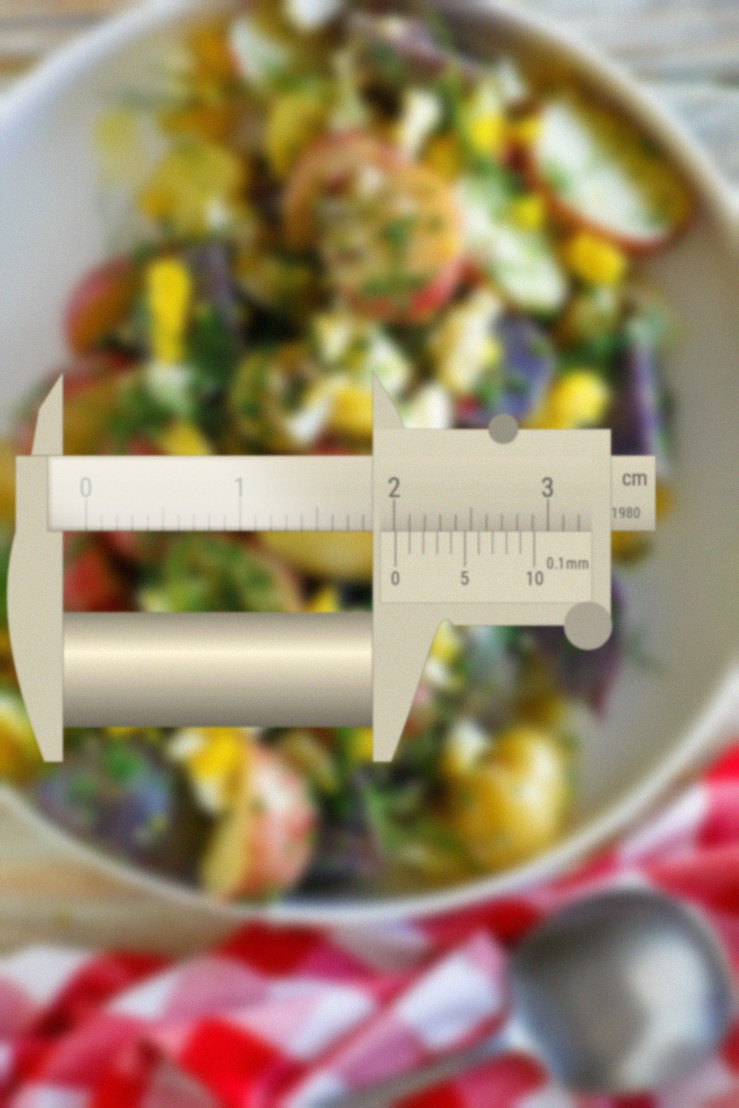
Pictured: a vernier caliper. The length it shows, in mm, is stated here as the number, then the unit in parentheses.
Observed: 20.1 (mm)
